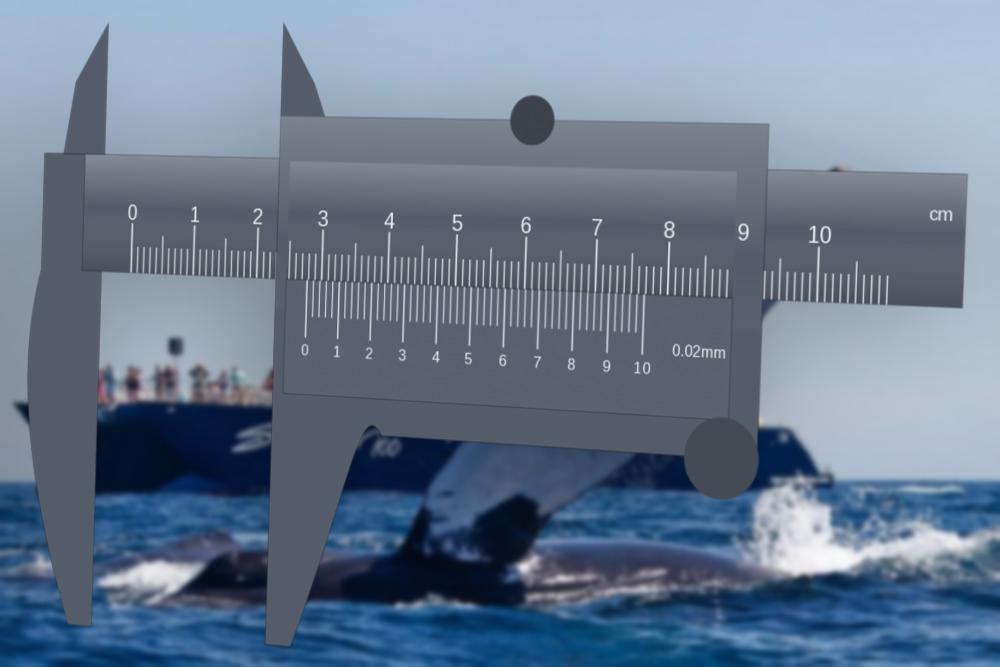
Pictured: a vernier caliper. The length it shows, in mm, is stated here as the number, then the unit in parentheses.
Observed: 27.8 (mm)
